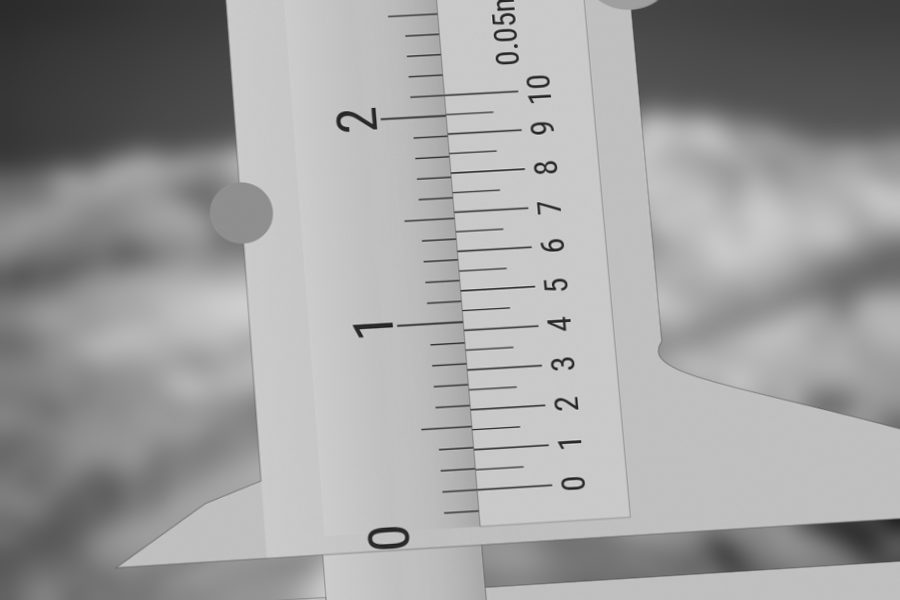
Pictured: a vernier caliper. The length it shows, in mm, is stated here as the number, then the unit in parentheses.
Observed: 2.0 (mm)
